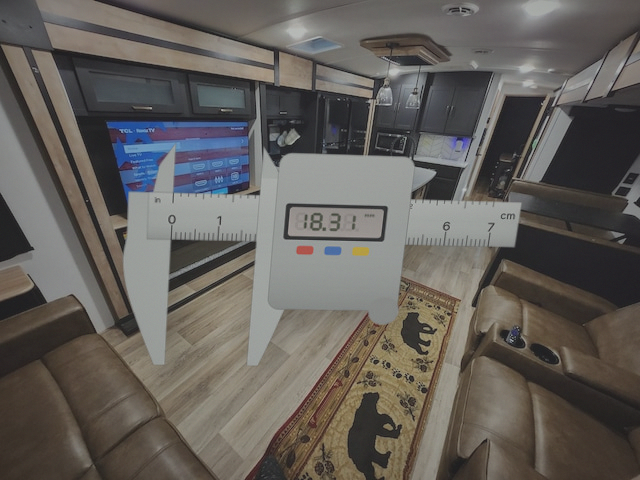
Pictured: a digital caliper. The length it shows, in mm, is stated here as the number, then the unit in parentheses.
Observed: 18.31 (mm)
